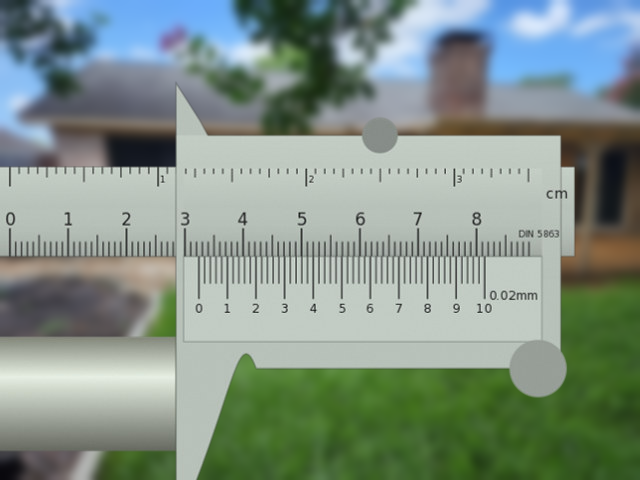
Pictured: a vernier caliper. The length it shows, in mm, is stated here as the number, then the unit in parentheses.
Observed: 32.4 (mm)
